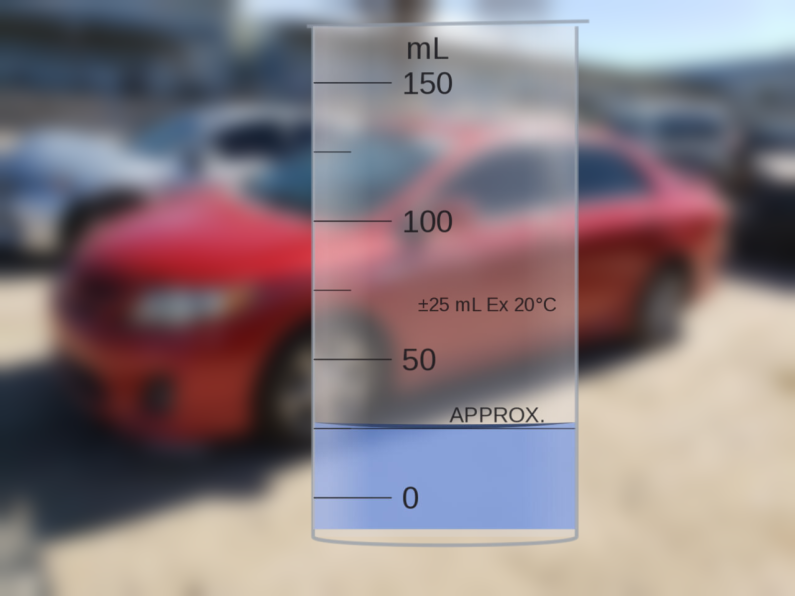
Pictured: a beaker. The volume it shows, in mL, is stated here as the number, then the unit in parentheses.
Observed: 25 (mL)
